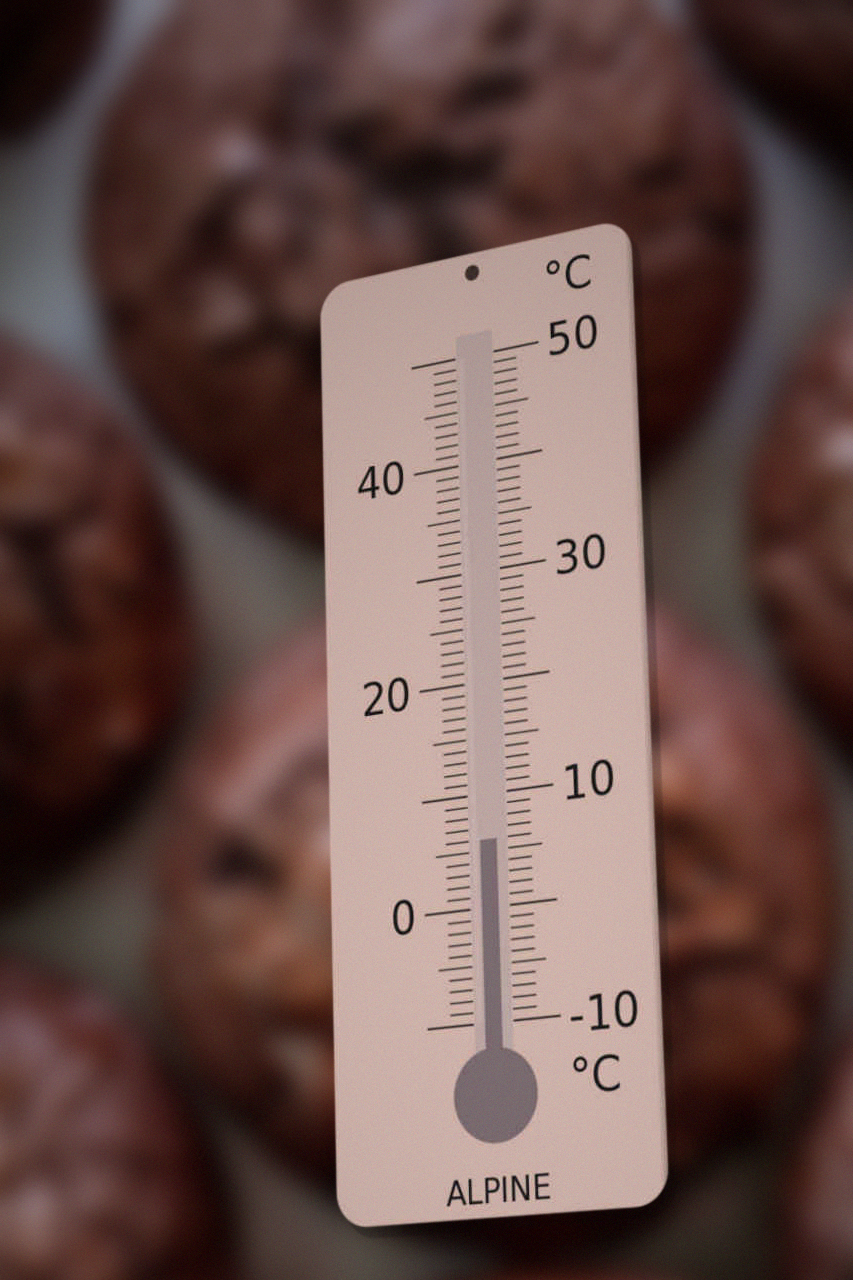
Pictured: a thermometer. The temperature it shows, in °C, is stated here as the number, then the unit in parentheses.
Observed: 6 (°C)
